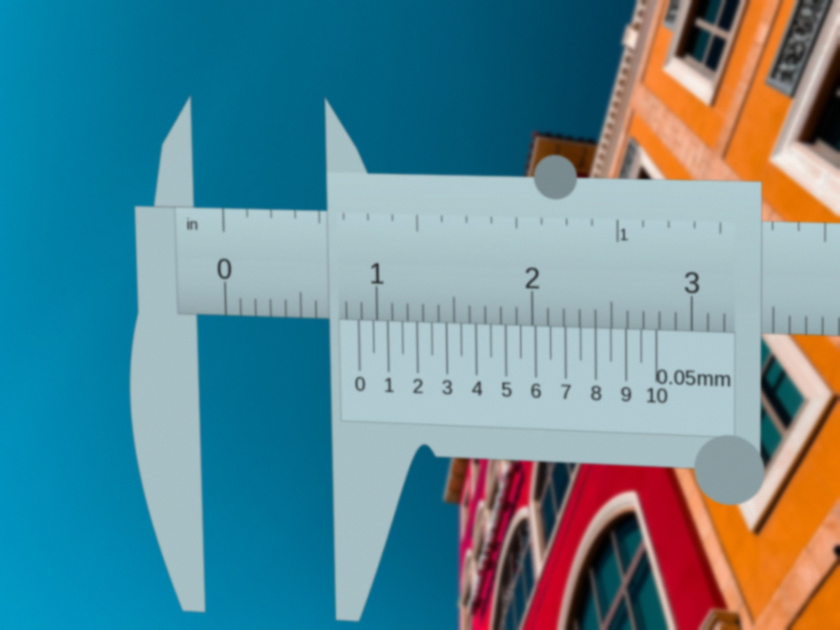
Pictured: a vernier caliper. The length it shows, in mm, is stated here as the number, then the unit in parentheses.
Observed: 8.8 (mm)
